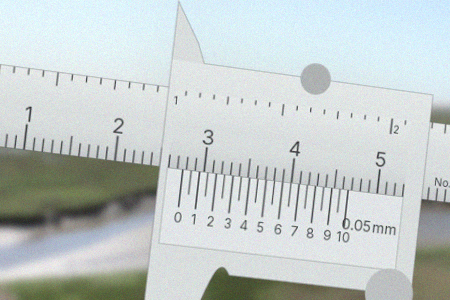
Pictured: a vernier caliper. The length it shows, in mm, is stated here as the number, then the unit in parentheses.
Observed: 27.6 (mm)
